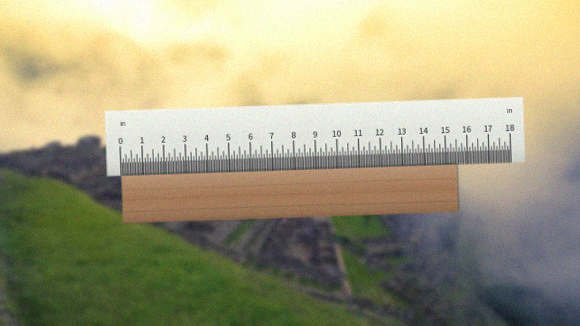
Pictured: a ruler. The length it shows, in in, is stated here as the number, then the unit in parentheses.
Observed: 15.5 (in)
